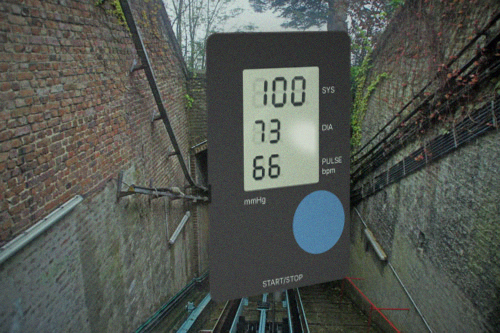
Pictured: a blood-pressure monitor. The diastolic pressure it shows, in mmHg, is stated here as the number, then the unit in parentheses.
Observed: 73 (mmHg)
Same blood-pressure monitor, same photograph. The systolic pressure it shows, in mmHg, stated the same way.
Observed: 100 (mmHg)
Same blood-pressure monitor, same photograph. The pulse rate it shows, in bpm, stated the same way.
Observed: 66 (bpm)
